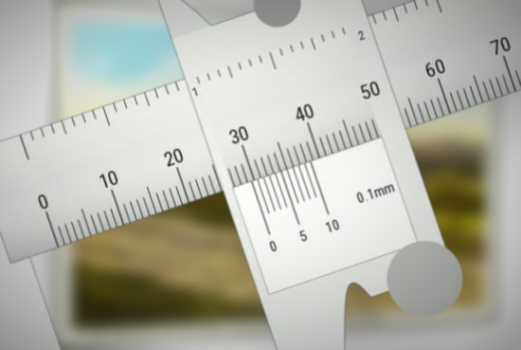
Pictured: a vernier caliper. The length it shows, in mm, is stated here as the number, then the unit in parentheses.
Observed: 29.6 (mm)
